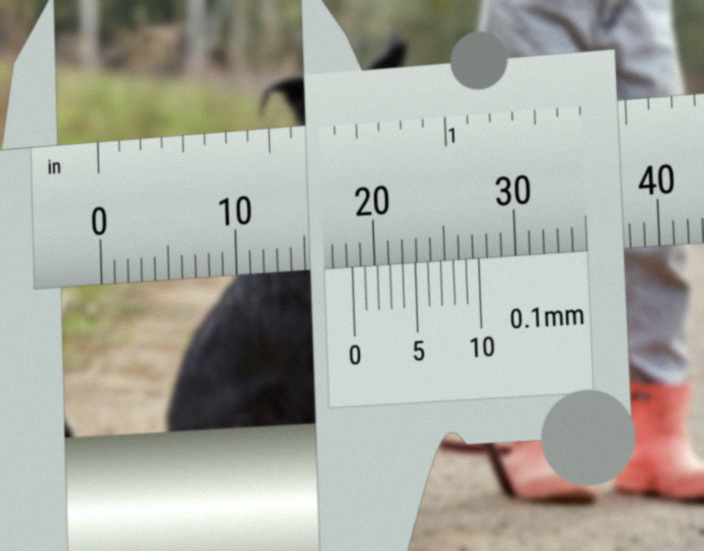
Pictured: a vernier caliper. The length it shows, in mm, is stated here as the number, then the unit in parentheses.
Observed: 18.4 (mm)
